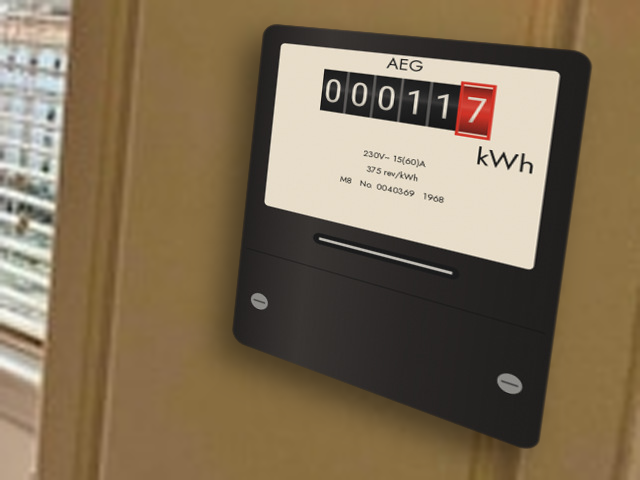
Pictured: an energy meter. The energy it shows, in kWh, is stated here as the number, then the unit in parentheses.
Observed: 11.7 (kWh)
